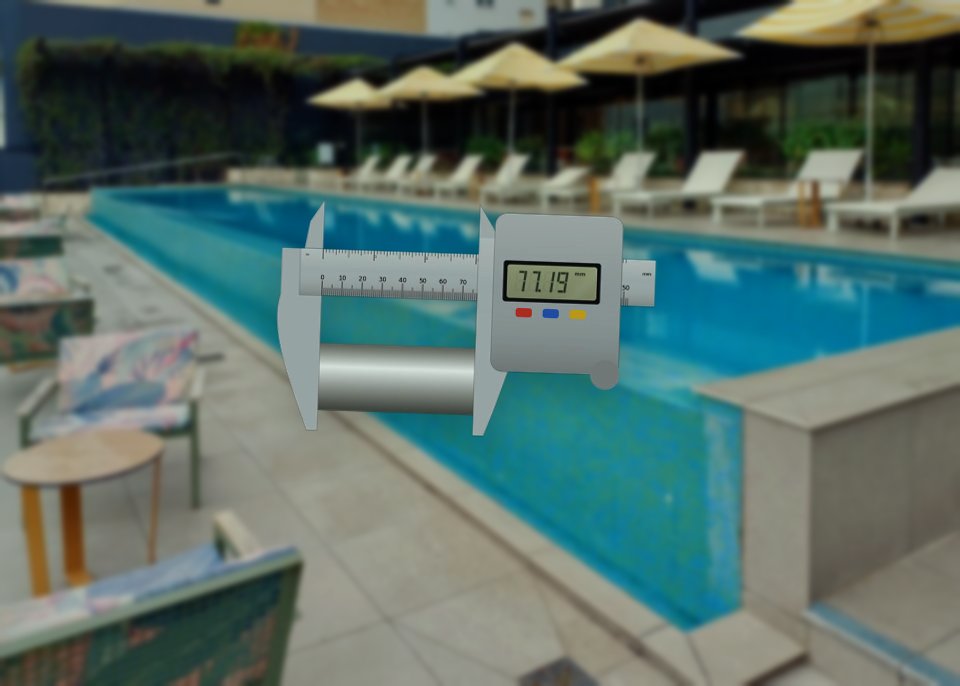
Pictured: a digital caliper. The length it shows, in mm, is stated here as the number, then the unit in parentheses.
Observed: 77.19 (mm)
